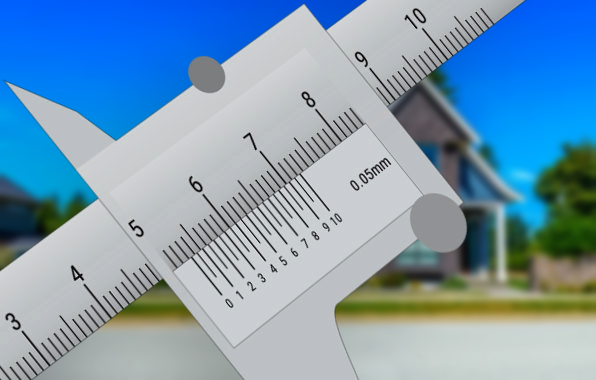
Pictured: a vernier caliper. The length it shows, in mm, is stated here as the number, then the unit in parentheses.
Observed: 53.4 (mm)
